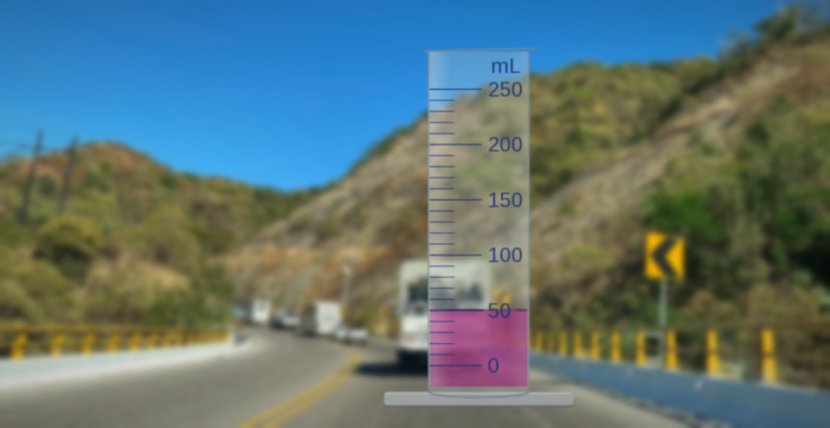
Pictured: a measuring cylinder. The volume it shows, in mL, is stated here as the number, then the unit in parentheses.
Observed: 50 (mL)
